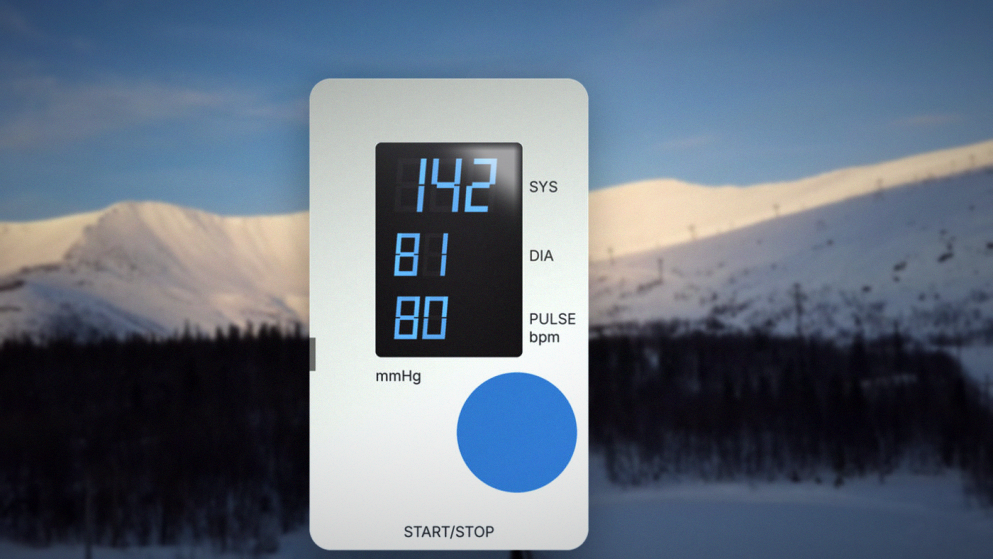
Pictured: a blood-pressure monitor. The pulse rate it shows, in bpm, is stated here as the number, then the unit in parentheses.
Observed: 80 (bpm)
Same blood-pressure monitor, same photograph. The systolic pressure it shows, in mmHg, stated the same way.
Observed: 142 (mmHg)
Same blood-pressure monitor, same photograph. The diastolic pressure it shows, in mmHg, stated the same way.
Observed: 81 (mmHg)
